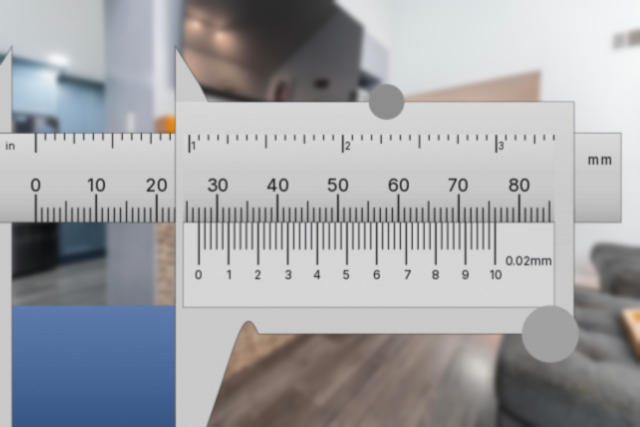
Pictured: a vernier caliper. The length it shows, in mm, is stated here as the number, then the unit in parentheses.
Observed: 27.0 (mm)
